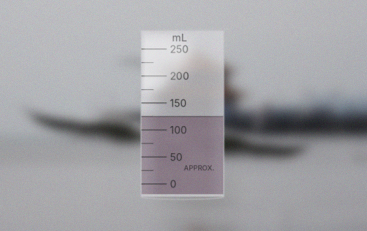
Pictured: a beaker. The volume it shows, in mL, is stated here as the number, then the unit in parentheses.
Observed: 125 (mL)
